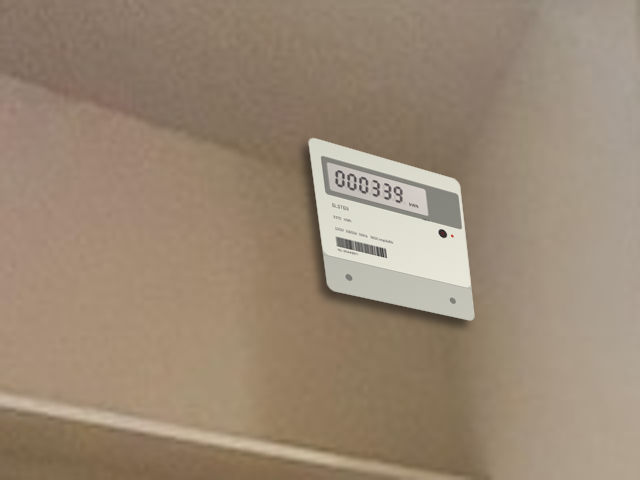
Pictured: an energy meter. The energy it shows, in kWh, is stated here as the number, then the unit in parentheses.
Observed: 339 (kWh)
